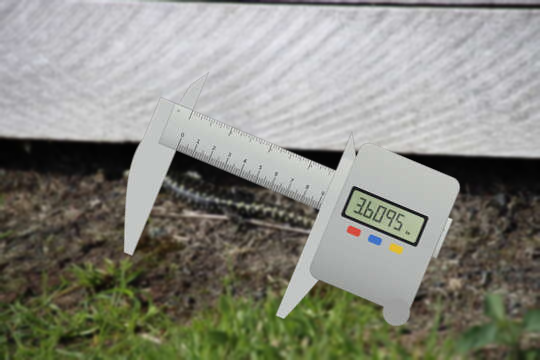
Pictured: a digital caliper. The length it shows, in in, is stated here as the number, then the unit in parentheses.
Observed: 3.6095 (in)
